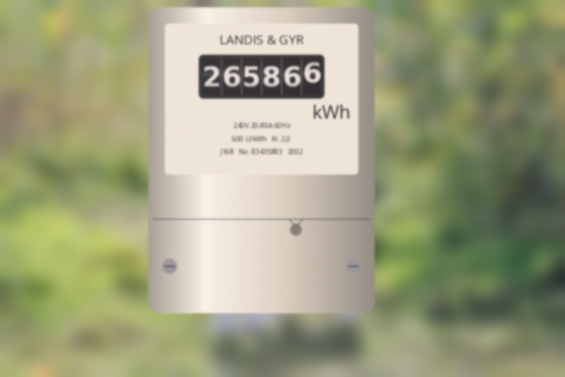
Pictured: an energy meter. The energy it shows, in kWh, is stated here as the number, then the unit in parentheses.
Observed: 265866 (kWh)
